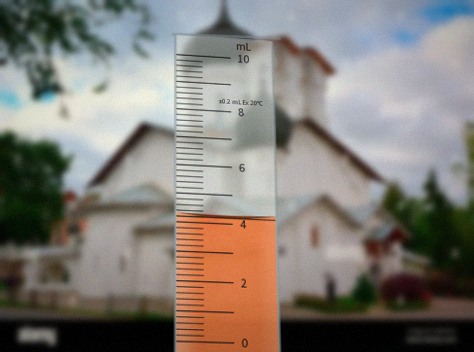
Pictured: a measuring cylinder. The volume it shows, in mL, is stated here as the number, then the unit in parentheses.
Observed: 4.2 (mL)
